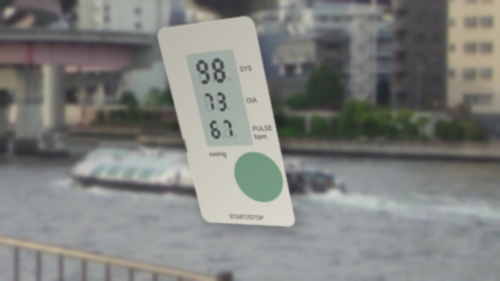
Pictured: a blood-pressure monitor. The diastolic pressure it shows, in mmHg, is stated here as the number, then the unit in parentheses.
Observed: 73 (mmHg)
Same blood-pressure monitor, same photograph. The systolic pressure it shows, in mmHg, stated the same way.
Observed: 98 (mmHg)
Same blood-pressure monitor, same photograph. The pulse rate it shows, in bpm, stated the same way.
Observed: 67 (bpm)
